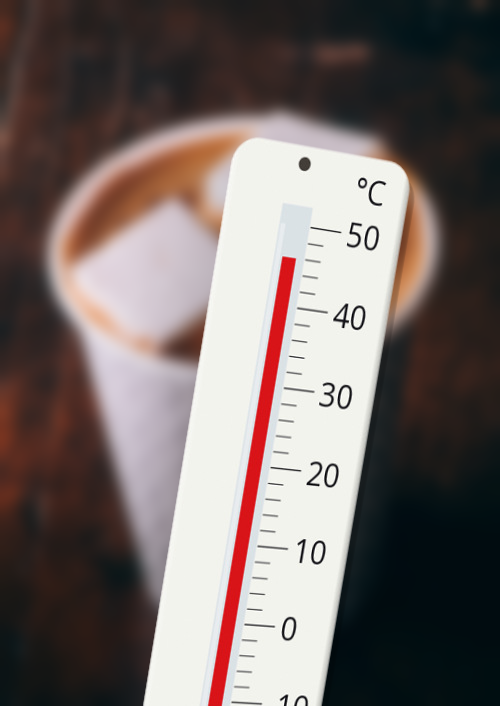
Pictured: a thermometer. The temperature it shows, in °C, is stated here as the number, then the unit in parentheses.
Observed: 46 (°C)
